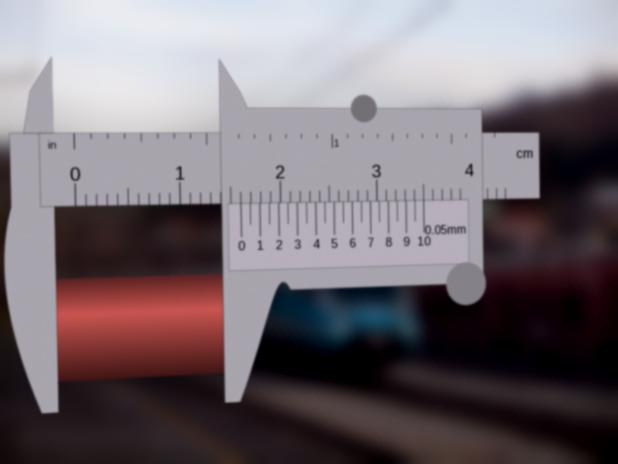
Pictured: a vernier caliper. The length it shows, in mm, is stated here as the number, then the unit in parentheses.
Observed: 16.0 (mm)
